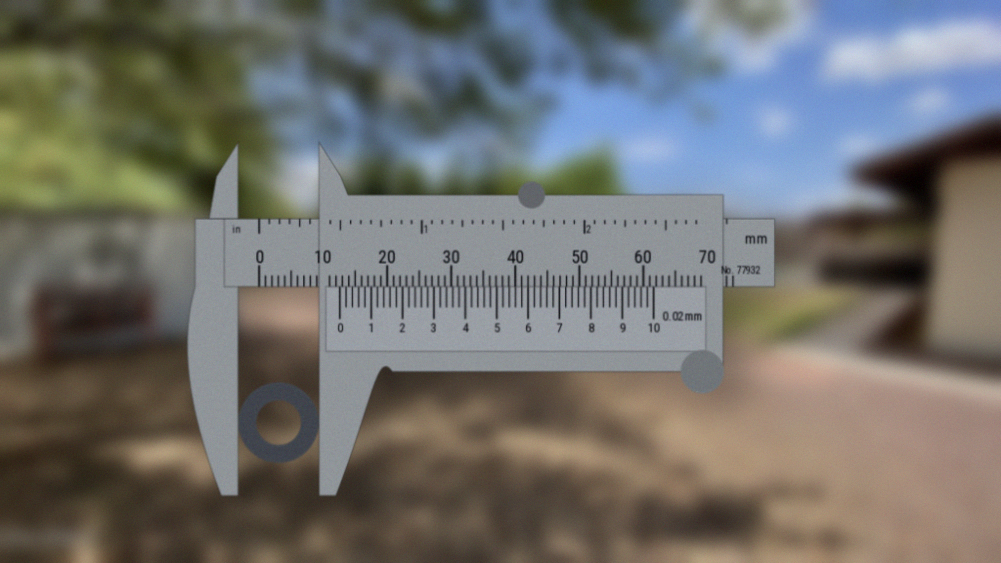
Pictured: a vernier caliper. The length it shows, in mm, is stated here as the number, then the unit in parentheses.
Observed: 12.6 (mm)
